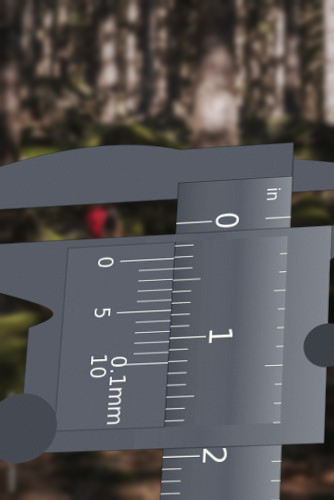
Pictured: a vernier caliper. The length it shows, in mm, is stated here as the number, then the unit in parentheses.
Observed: 3.1 (mm)
